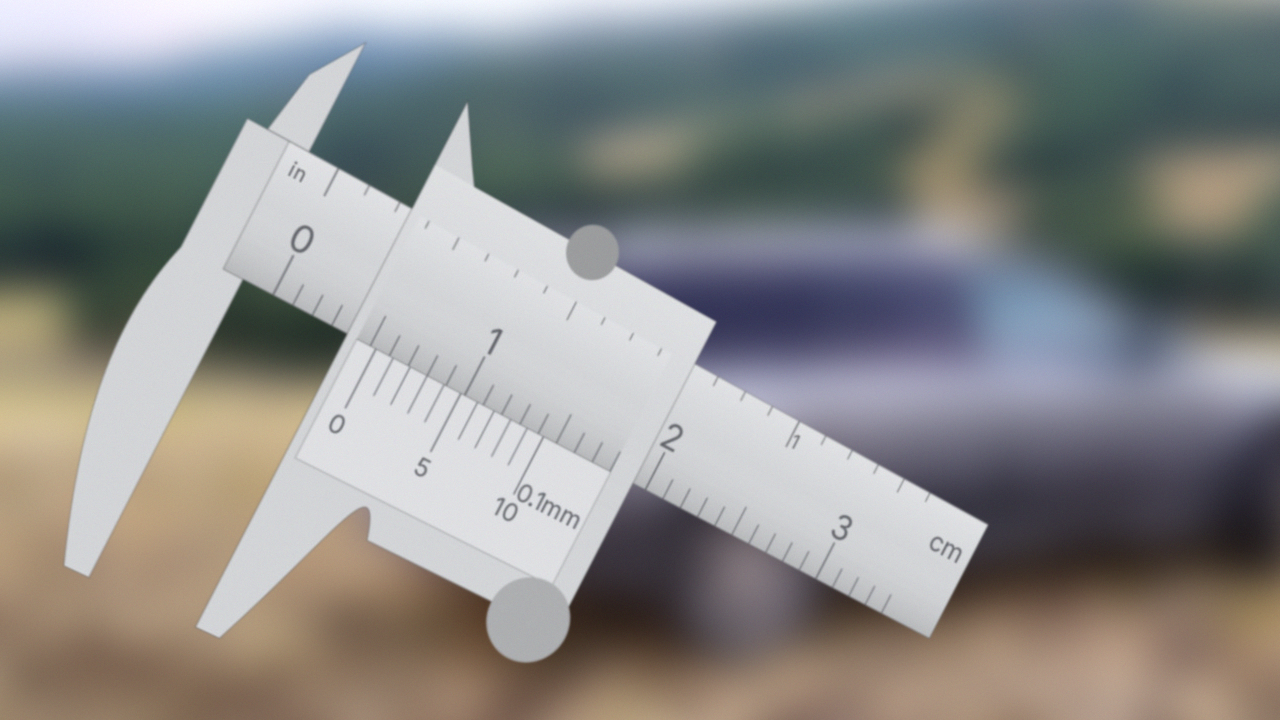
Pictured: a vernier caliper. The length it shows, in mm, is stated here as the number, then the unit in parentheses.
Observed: 5.3 (mm)
